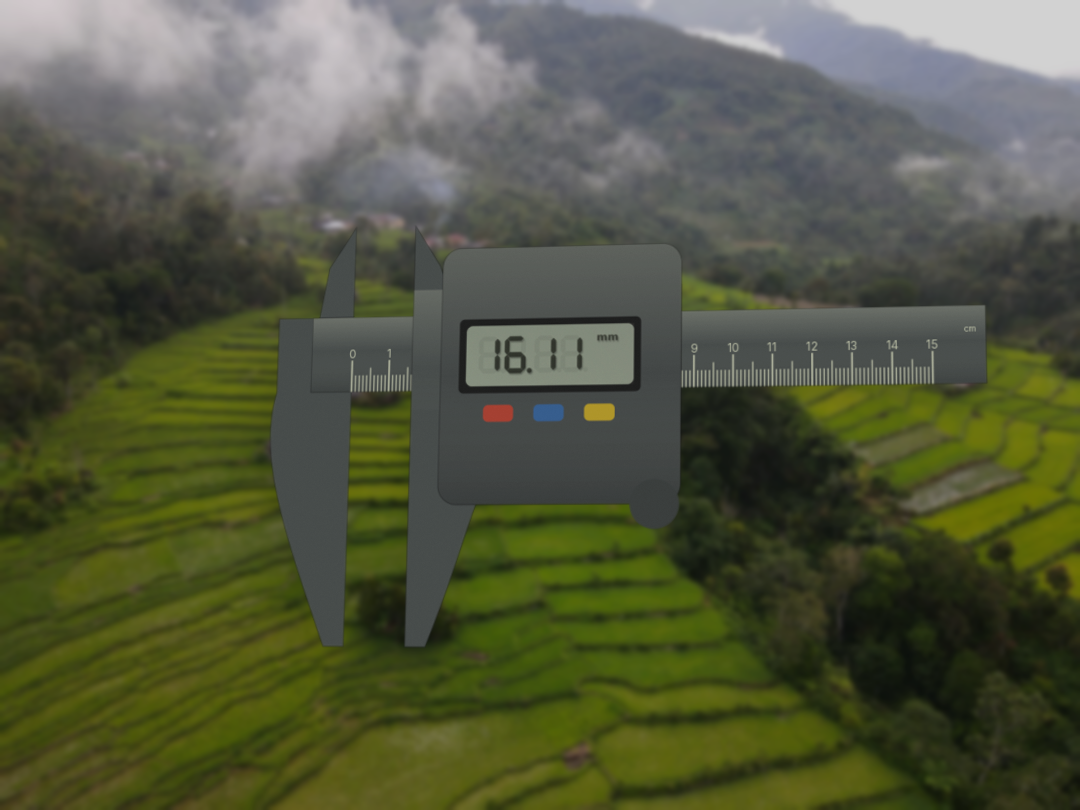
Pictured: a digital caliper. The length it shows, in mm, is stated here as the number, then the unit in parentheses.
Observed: 16.11 (mm)
